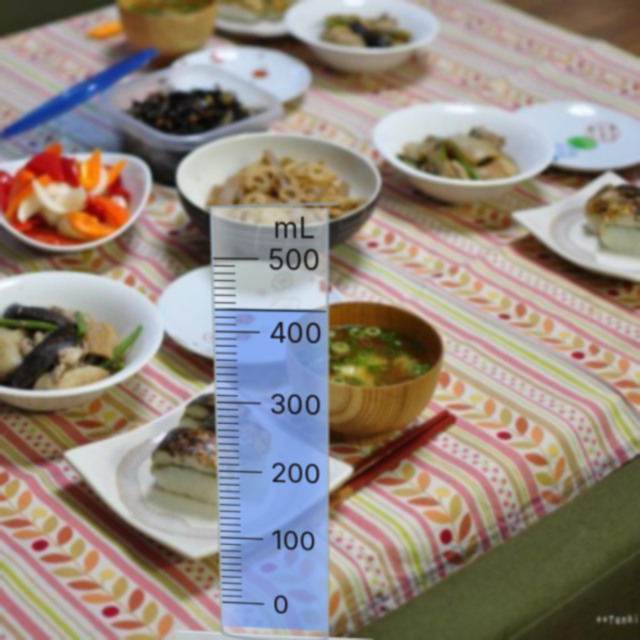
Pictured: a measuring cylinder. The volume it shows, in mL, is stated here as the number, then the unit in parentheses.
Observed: 430 (mL)
